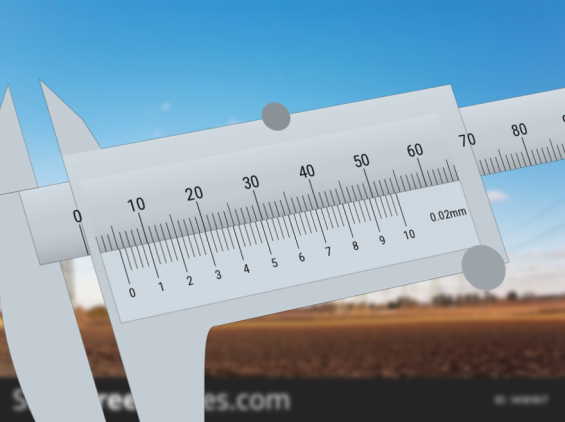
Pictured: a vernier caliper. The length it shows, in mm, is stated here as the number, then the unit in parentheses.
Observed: 5.2 (mm)
